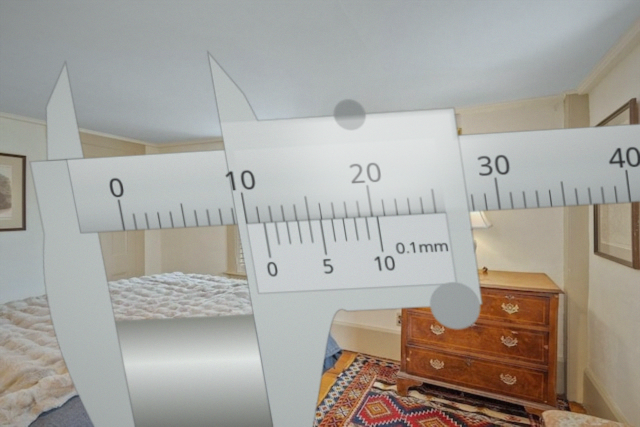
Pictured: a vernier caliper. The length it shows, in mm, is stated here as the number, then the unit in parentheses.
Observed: 11.4 (mm)
